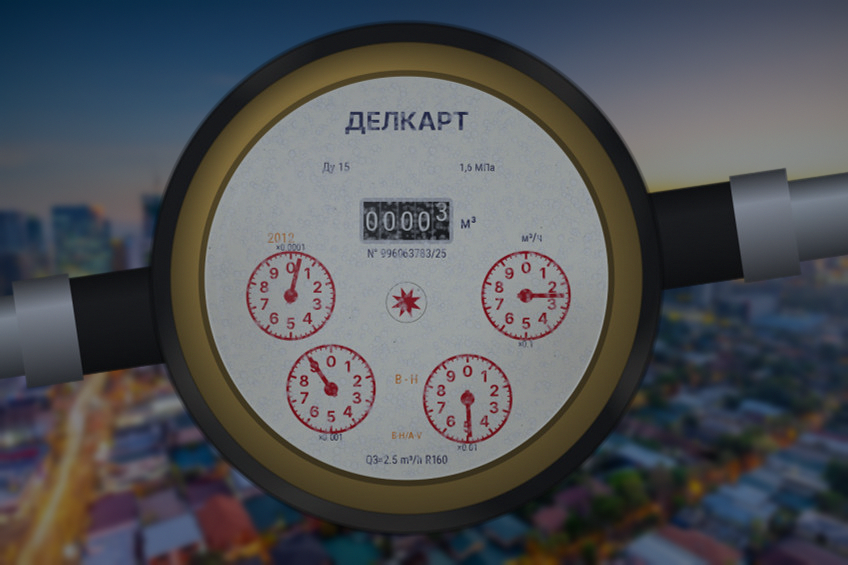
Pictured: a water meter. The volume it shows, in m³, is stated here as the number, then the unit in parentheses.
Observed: 3.2490 (m³)
